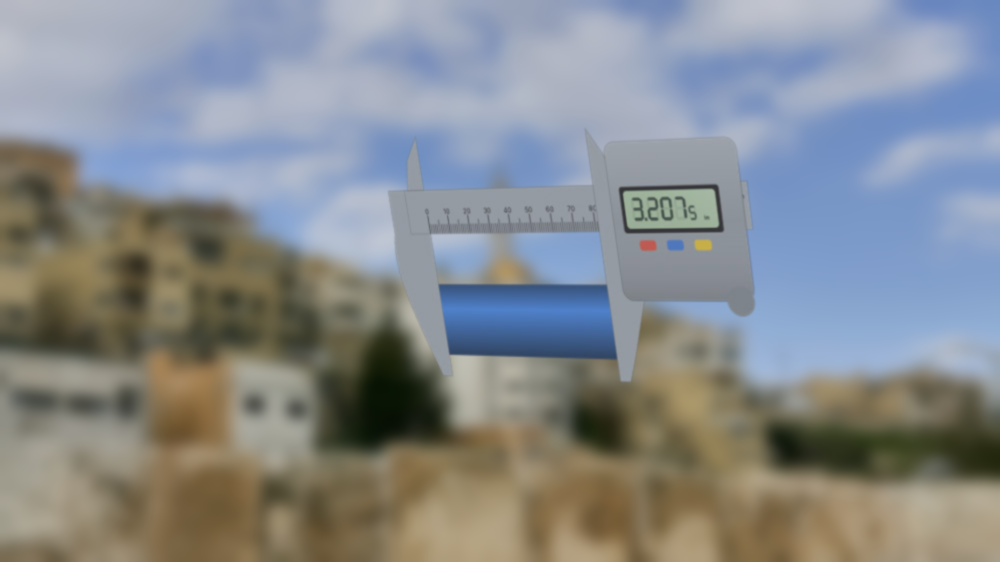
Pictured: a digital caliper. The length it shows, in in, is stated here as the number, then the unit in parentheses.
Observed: 3.2075 (in)
